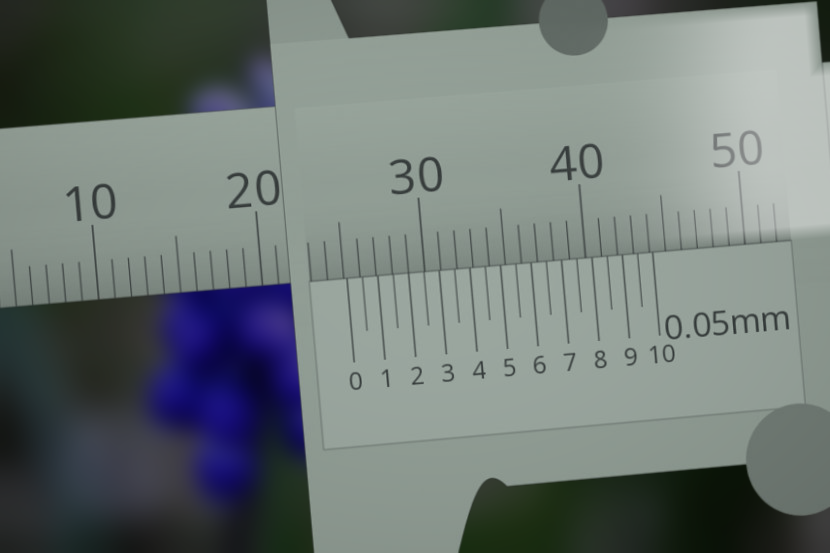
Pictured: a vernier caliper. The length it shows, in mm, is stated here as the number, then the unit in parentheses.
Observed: 25.2 (mm)
